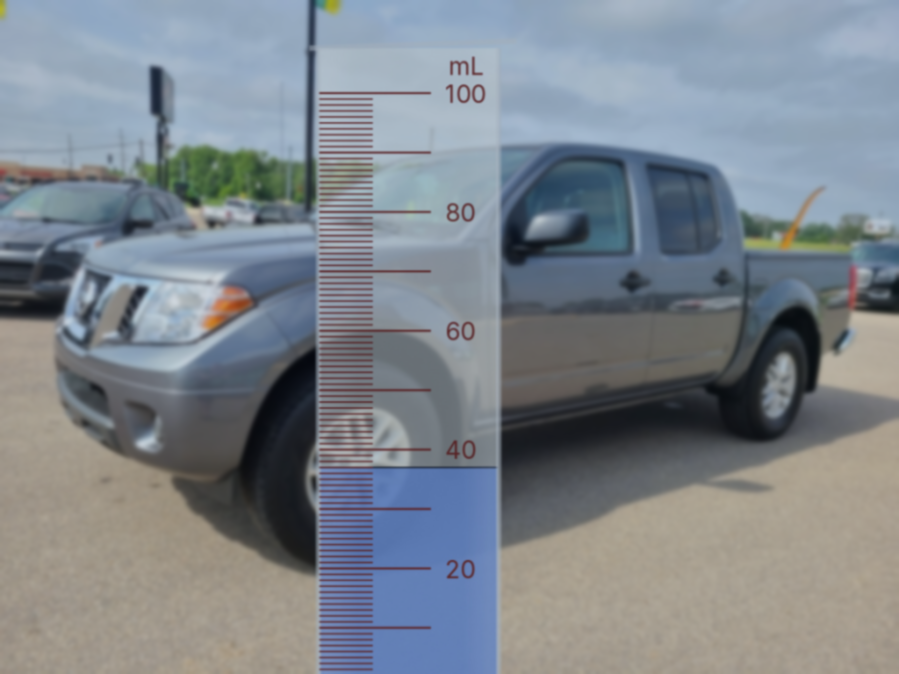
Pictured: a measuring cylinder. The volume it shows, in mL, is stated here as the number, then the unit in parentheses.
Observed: 37 (mL)
